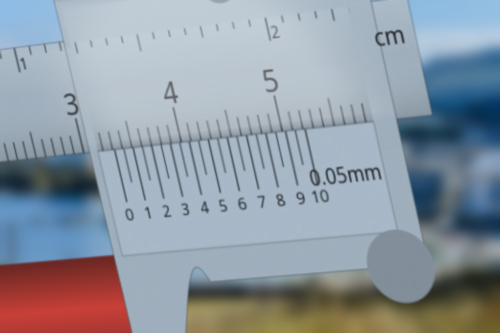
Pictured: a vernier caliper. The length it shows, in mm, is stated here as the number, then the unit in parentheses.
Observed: 33.2 (mm)
